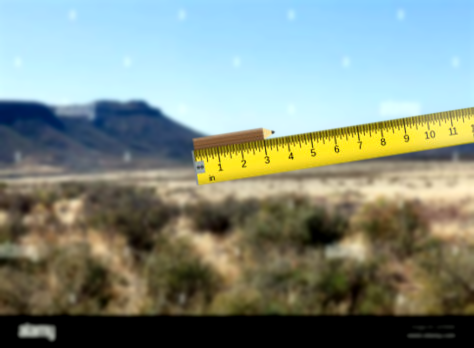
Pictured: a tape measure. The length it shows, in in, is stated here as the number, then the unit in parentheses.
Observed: 3.5 (in)
